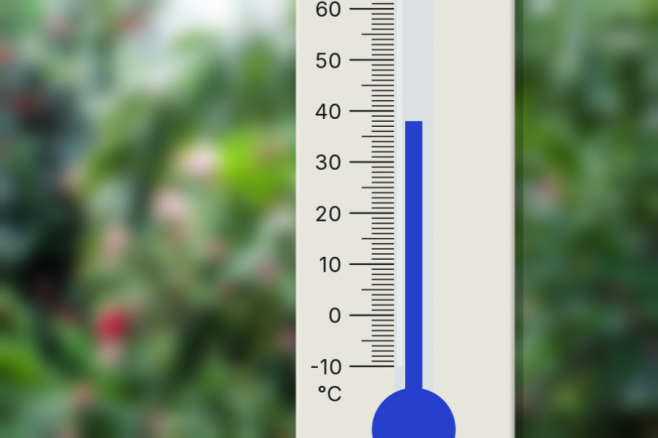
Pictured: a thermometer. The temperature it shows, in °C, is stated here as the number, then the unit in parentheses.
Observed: 38 (°C)
